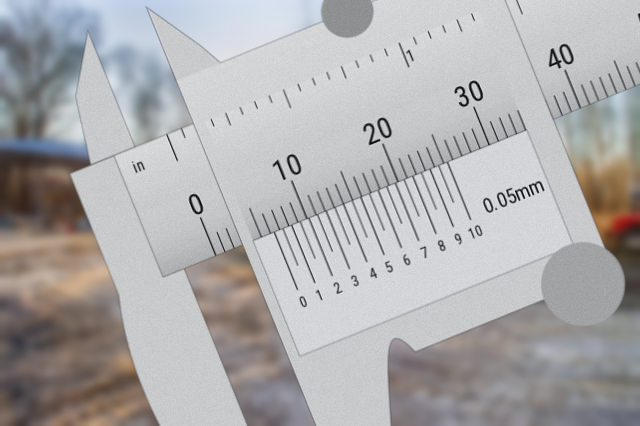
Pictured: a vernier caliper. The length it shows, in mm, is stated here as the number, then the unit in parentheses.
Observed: 6.4 (mm)
